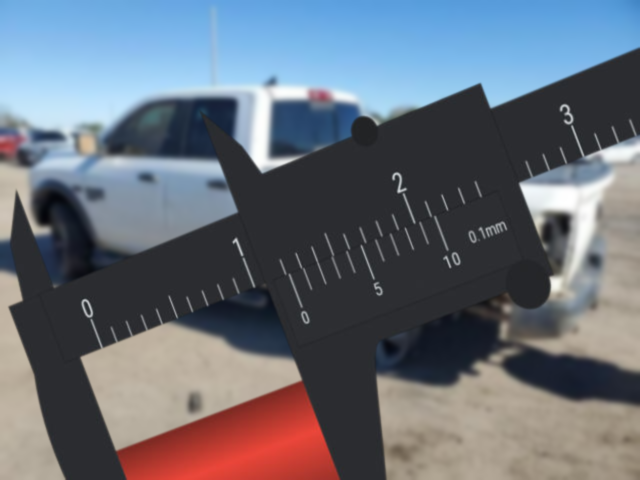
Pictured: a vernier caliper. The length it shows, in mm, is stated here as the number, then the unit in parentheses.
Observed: 12.2 (mm)
